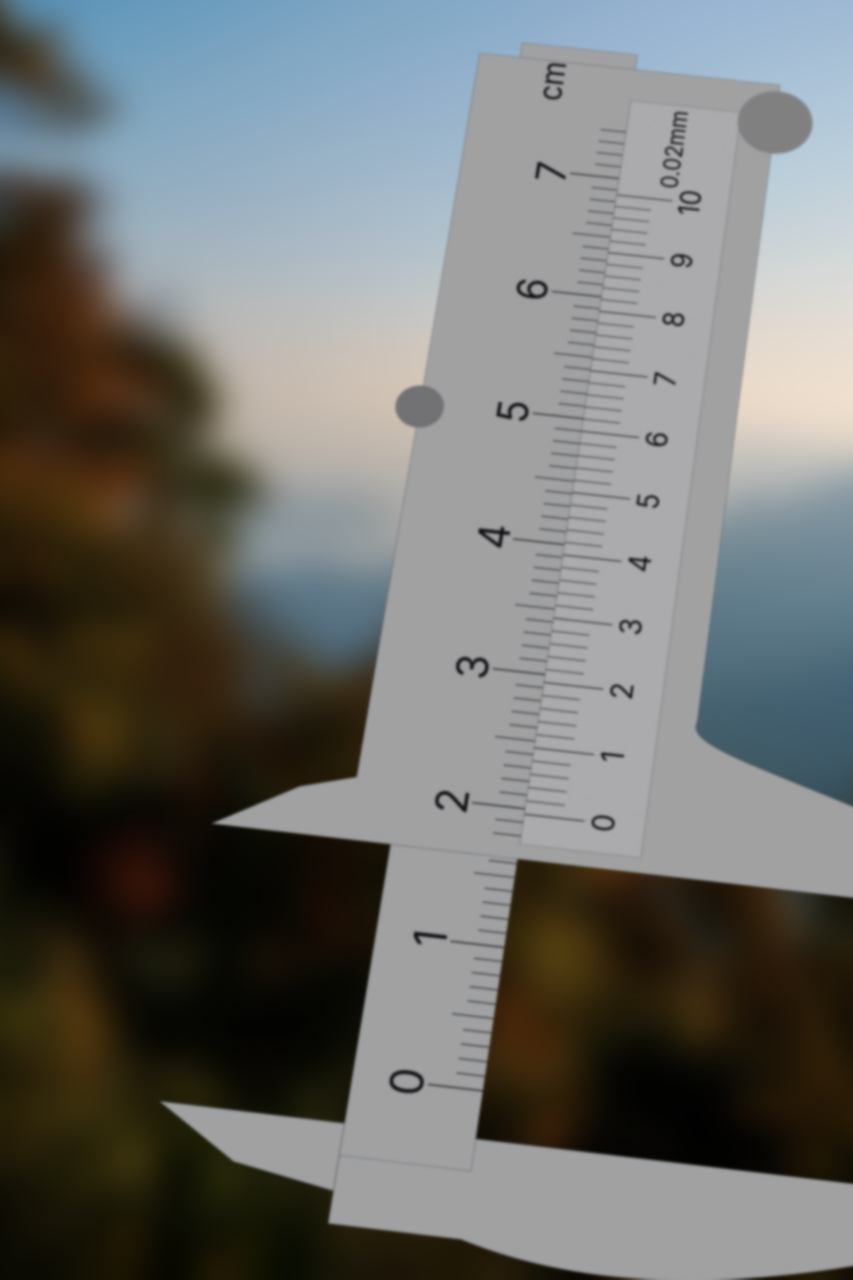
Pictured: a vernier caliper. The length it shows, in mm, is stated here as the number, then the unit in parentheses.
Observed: 19.6 (mm)
